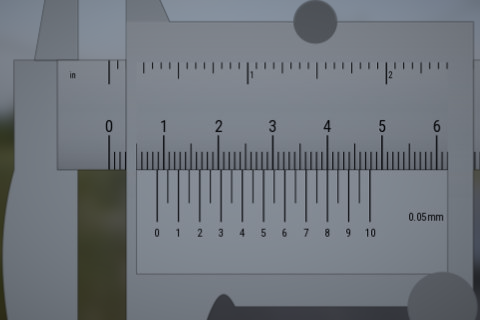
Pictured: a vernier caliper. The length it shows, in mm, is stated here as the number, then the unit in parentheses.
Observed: 8.8 (mm)
